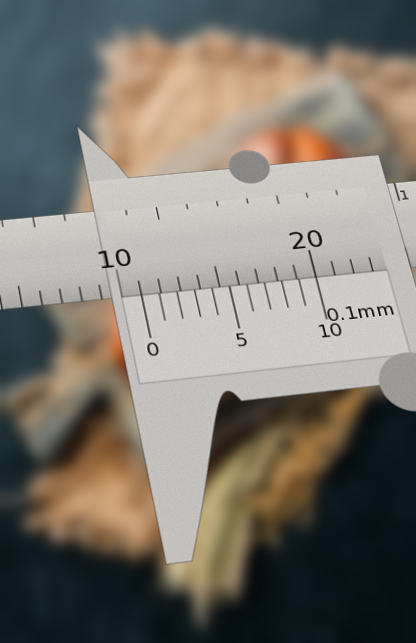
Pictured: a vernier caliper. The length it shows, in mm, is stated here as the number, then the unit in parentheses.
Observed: 11.0 (mm)
